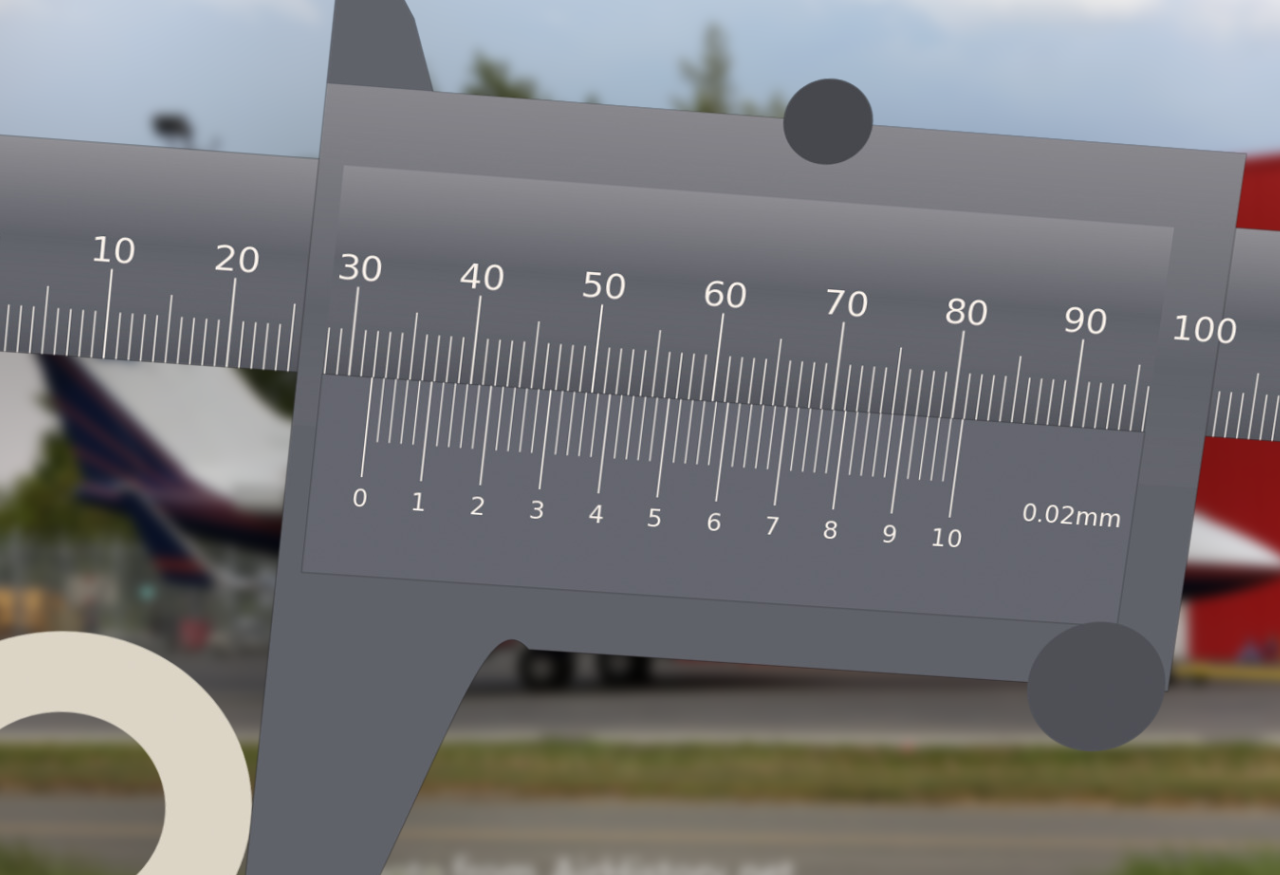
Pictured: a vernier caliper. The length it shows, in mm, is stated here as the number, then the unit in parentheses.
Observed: 31.9 (mm)
